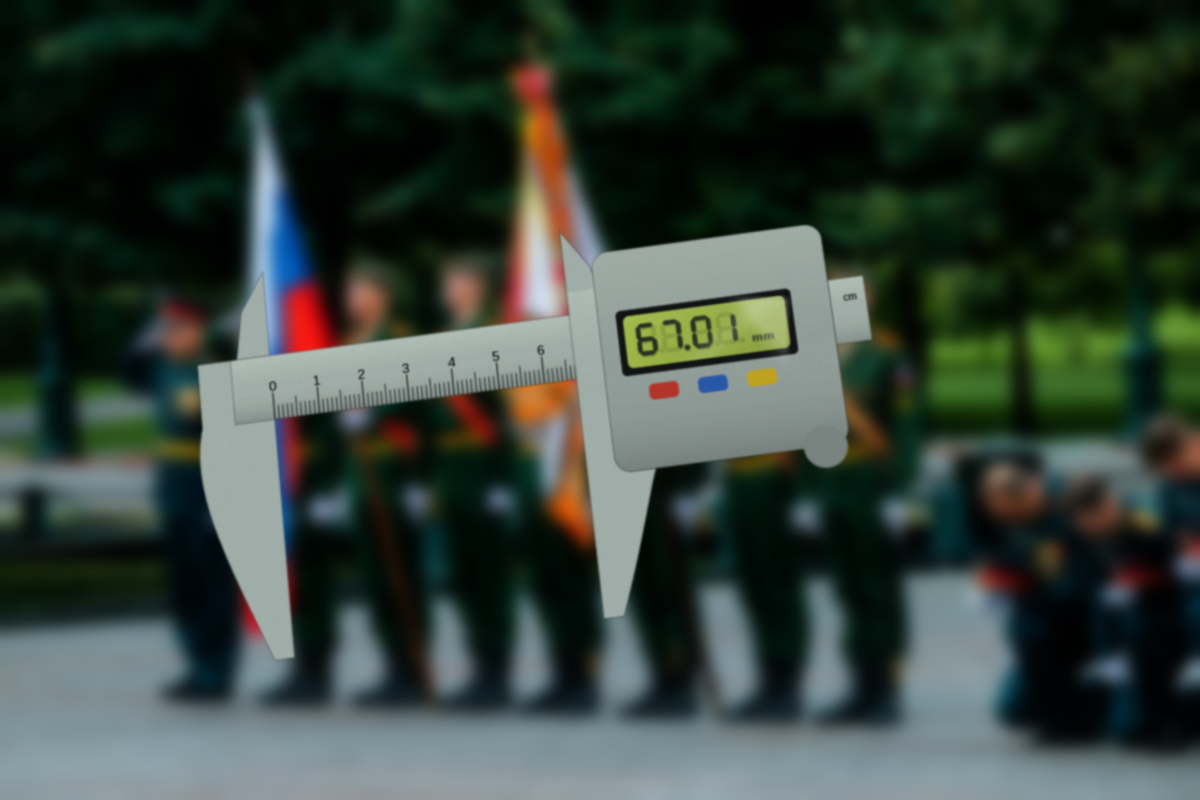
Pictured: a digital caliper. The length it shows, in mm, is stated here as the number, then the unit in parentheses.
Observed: 67.01 (mm)
